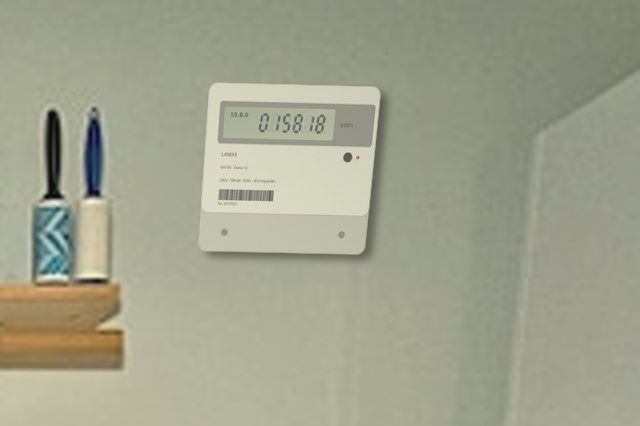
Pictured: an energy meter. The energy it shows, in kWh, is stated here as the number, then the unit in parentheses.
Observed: 15818 (kWh)
